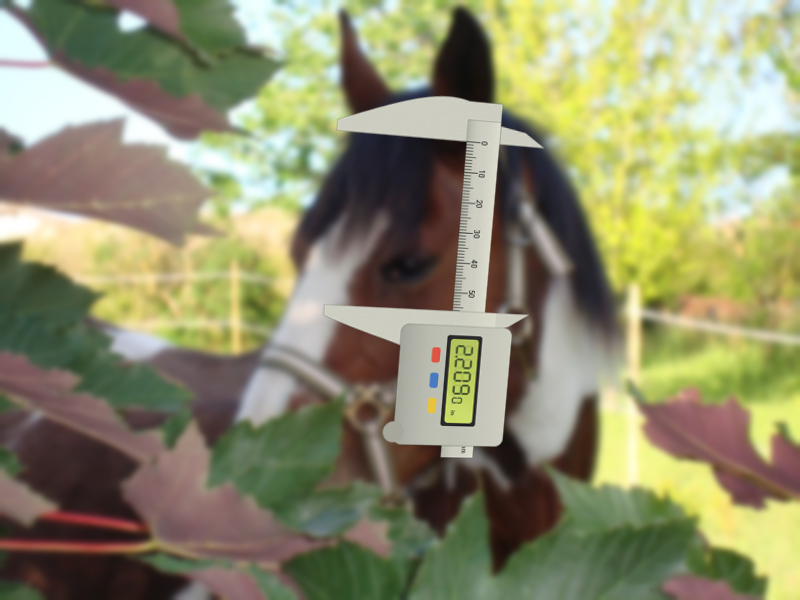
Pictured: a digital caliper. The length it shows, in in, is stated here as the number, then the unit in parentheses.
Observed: 2.2090 (in)
